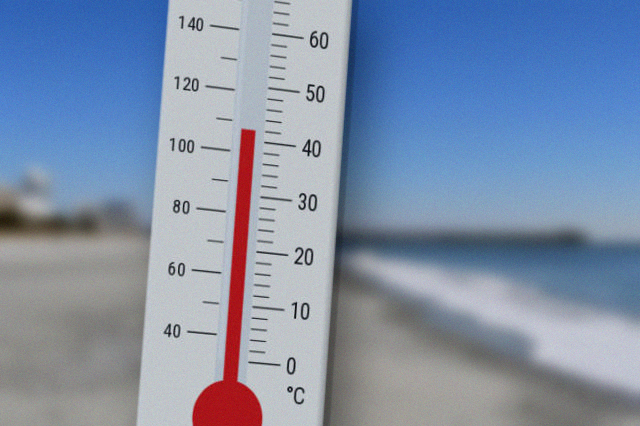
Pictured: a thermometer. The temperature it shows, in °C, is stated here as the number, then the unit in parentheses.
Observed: 42 (°C)
